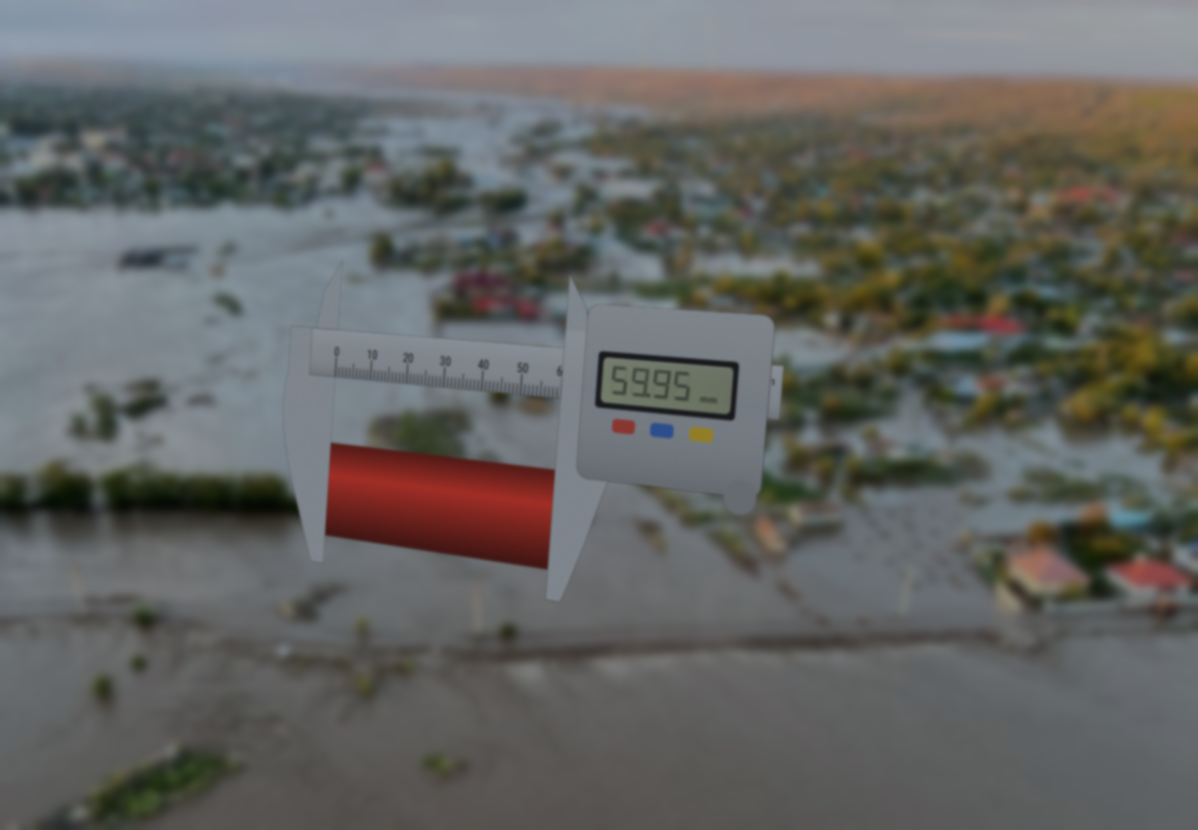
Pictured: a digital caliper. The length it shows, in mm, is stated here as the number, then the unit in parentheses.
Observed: 59.95 (mm)
